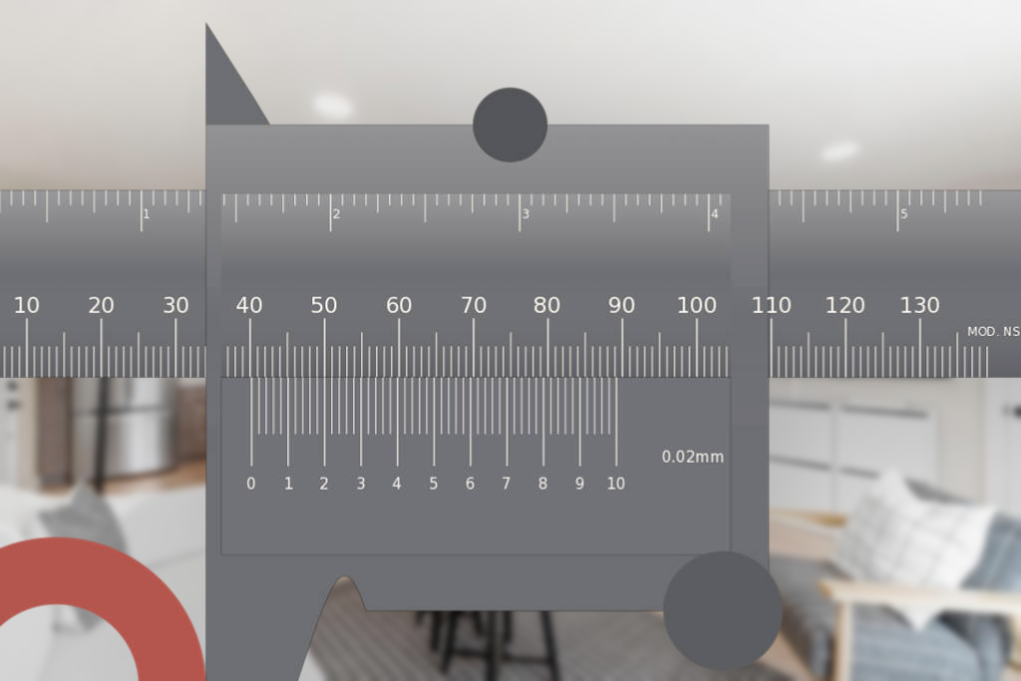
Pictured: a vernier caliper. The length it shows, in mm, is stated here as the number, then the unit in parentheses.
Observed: 40.2 (mm)
